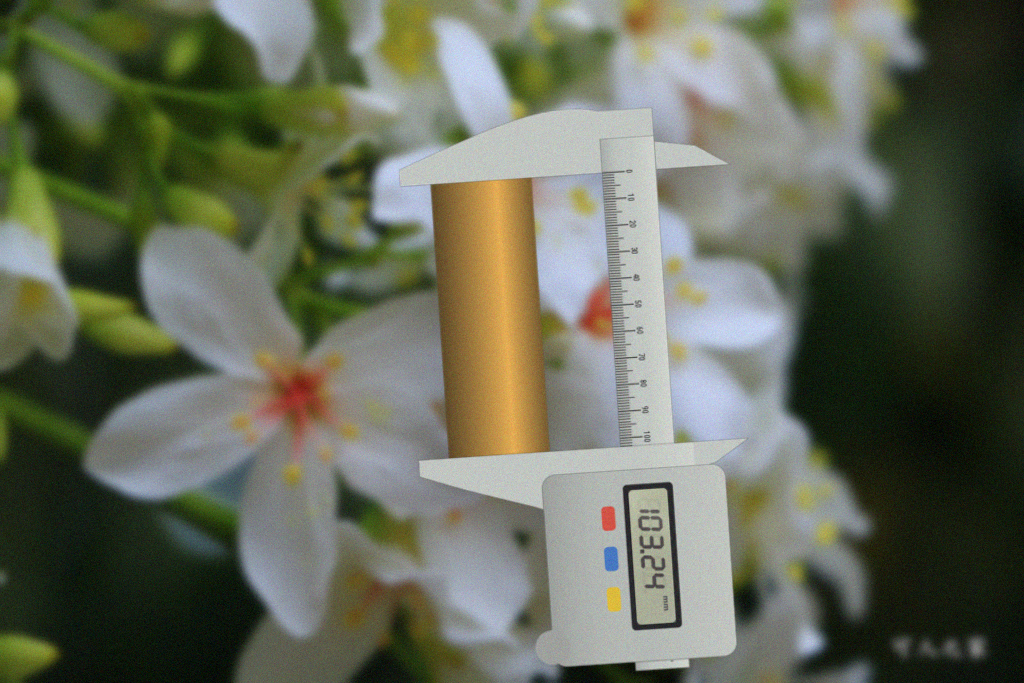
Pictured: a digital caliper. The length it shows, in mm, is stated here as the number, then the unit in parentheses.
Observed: 103.24 (mm)
